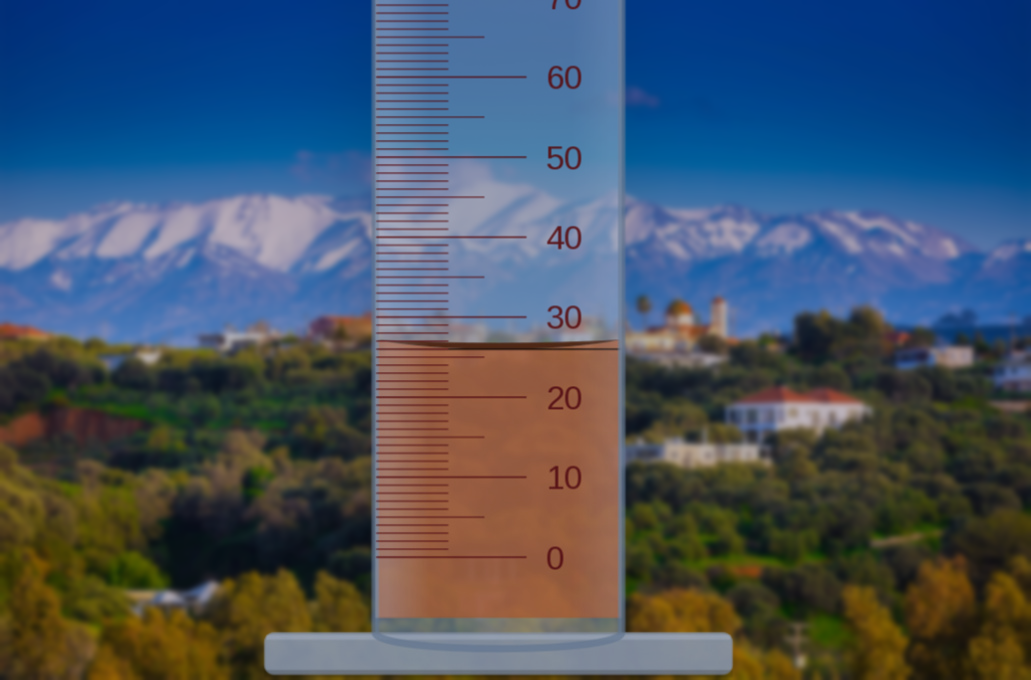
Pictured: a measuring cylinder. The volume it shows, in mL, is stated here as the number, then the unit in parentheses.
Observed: 26 (mL)
